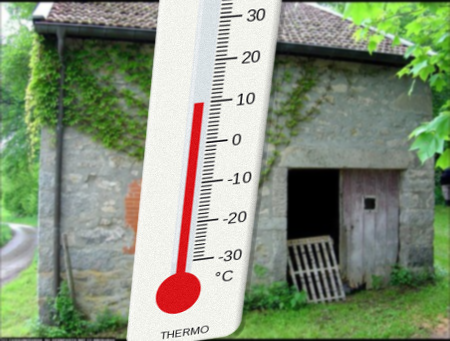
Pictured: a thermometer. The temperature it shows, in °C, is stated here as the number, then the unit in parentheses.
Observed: 10 (°C)
